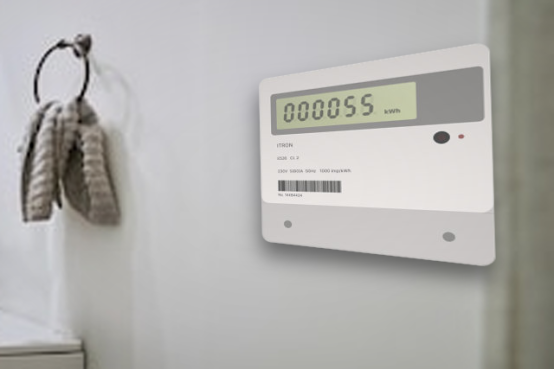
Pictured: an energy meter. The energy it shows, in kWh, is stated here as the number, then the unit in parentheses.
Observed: 55 (kWh)
